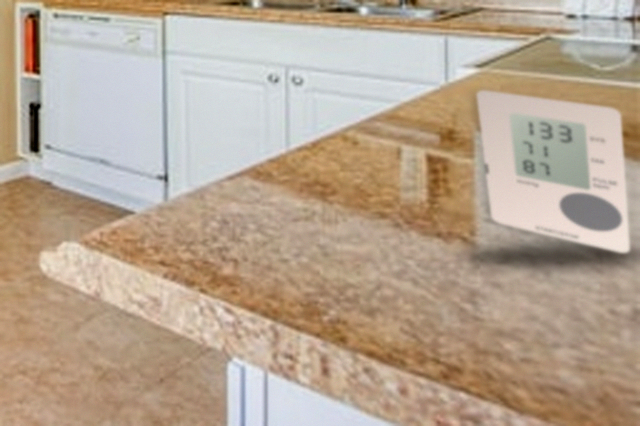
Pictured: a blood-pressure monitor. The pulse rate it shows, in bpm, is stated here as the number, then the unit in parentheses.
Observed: 87 (bpm)
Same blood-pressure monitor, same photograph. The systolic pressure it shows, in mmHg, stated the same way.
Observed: 133 (mmHg)
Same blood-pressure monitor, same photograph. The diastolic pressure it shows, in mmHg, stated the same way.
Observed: 71 (mmHg)
